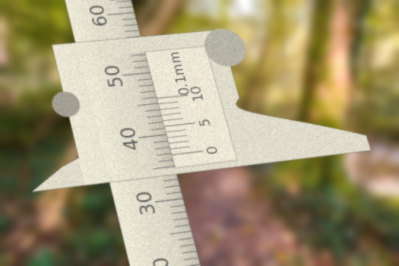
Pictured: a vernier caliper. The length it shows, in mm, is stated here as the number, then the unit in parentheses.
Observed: 36.8 (mm)
